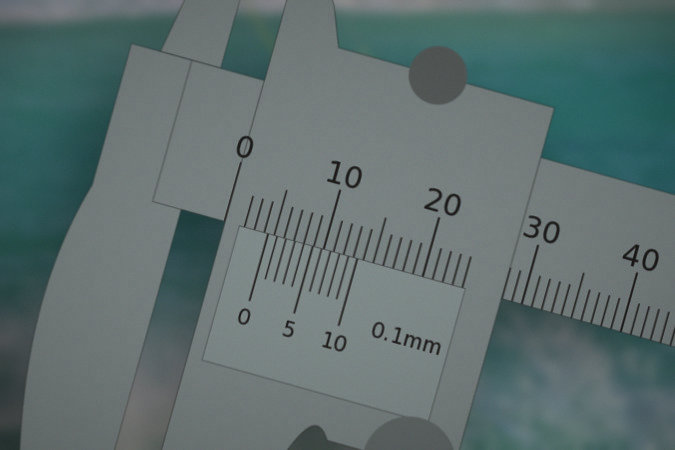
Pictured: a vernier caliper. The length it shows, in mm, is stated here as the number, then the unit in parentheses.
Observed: 4.4 (mm)
